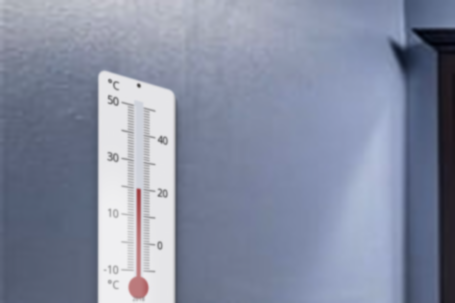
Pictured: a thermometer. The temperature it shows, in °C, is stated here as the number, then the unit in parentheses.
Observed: 20 (°C)
